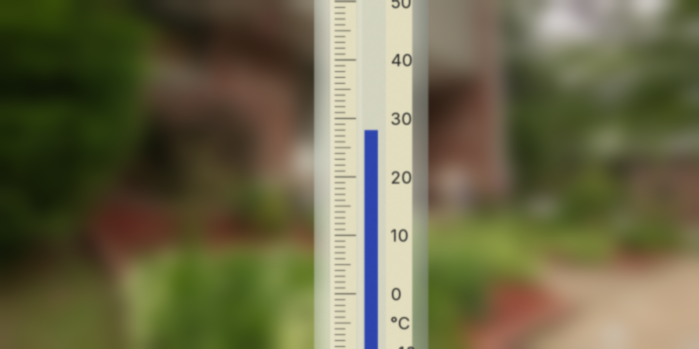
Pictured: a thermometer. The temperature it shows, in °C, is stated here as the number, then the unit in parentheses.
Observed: 28 (°C)
